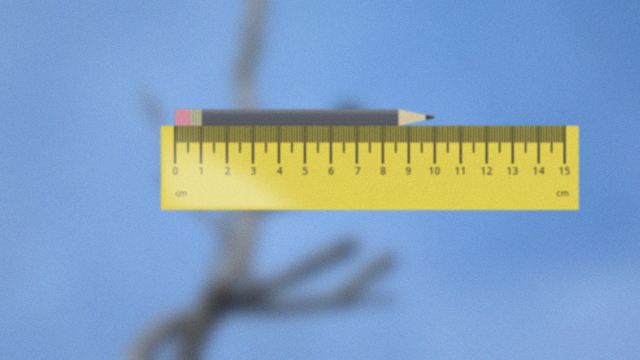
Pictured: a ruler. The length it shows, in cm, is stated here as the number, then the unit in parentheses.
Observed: 10 (cm)
